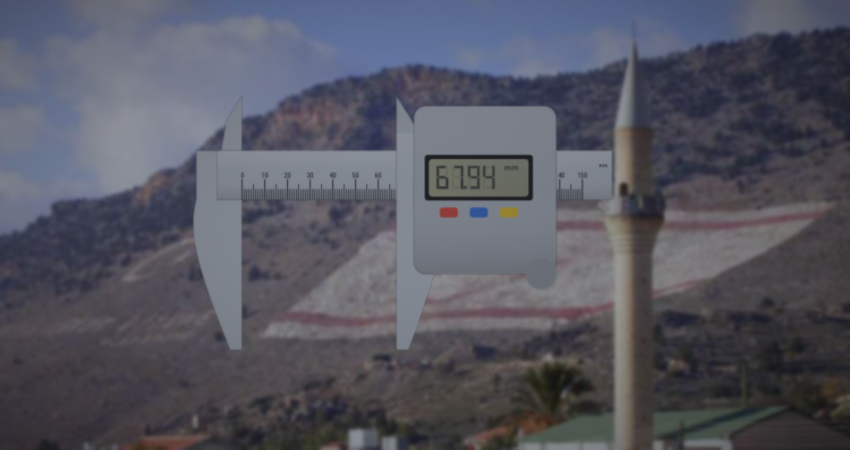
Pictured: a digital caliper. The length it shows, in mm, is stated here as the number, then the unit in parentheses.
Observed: 67.94 (mm)
